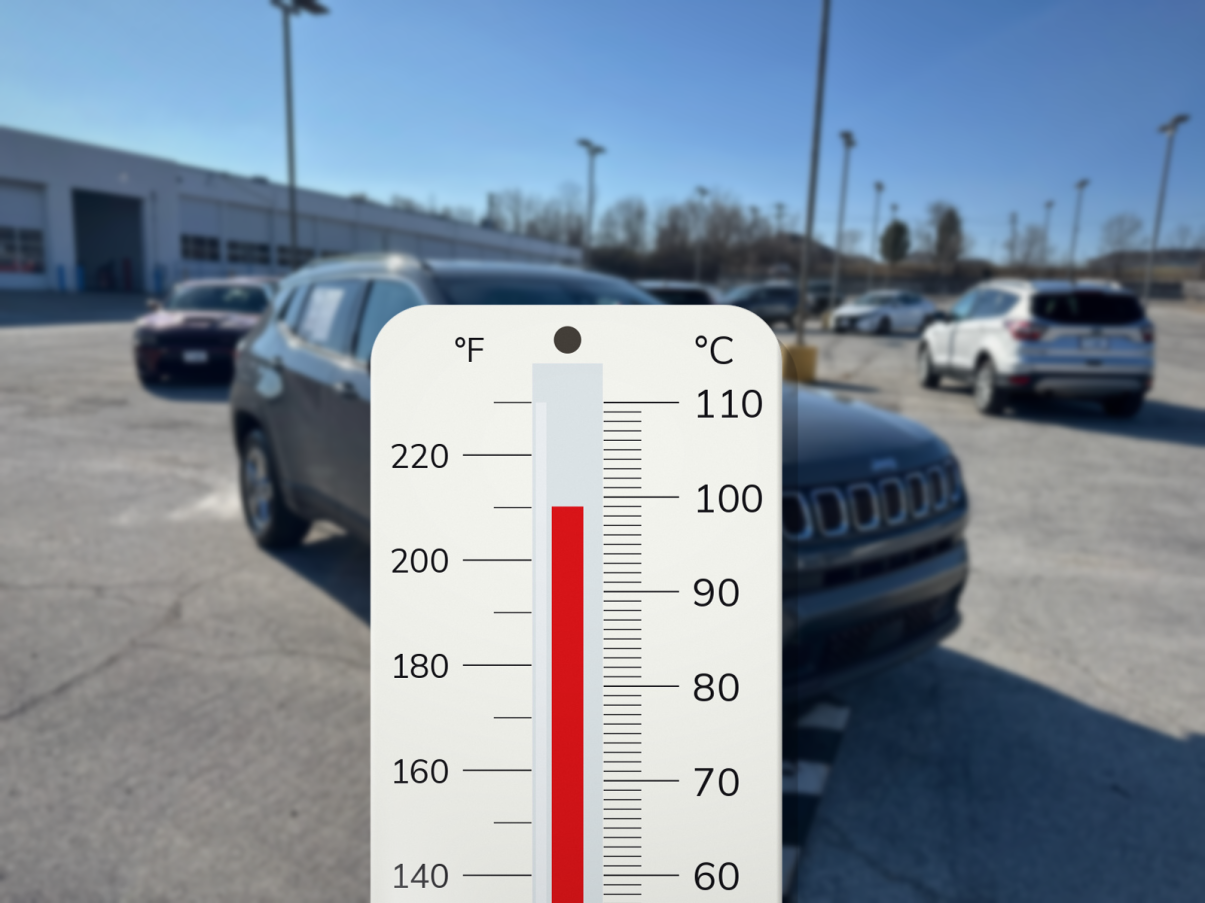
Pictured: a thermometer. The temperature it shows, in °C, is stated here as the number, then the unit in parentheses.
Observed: 99 (°C)
